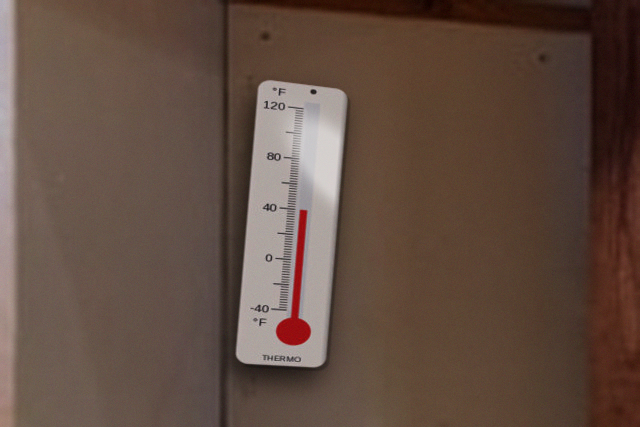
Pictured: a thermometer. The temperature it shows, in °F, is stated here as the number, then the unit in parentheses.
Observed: 40 (°F)
